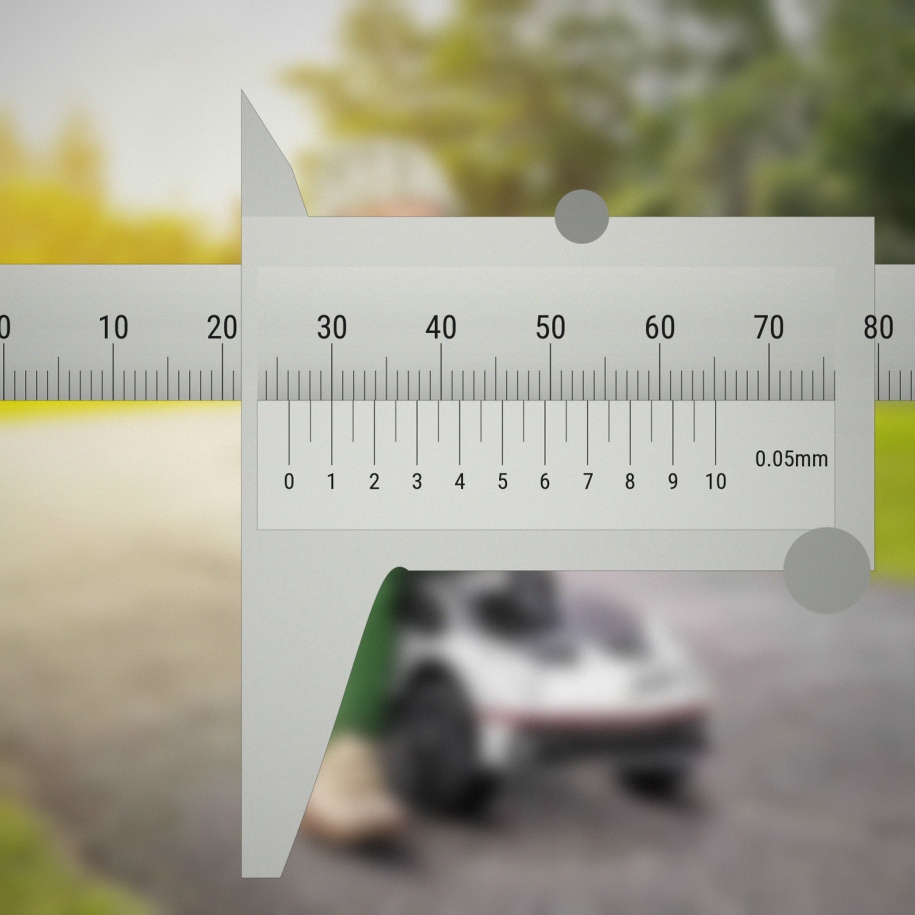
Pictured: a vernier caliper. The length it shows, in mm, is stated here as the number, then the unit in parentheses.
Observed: 26.1 (mm)
